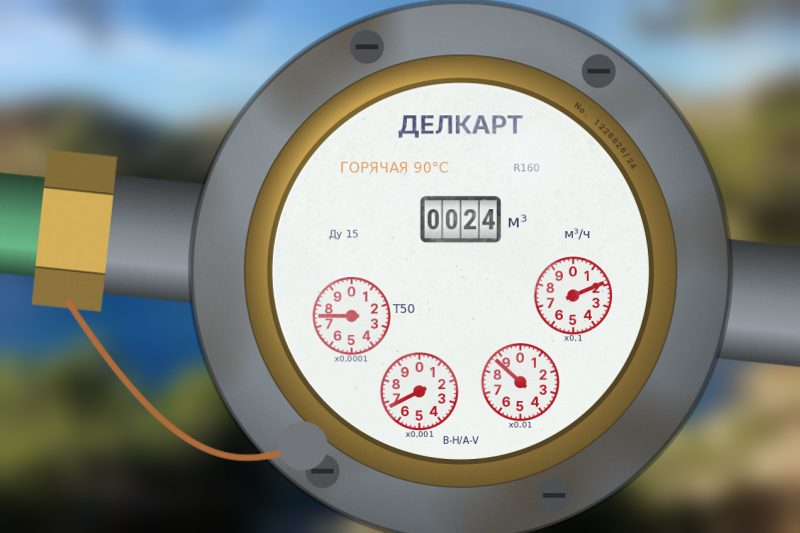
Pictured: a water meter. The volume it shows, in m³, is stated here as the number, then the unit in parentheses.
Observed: 24.1867 (m³)
